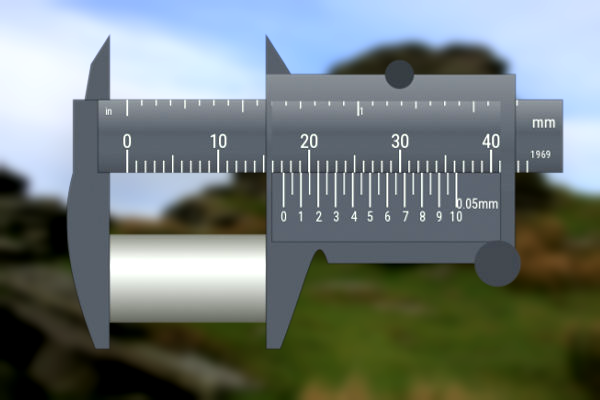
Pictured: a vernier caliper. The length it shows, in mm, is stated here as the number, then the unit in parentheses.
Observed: 17.2 (mm)
